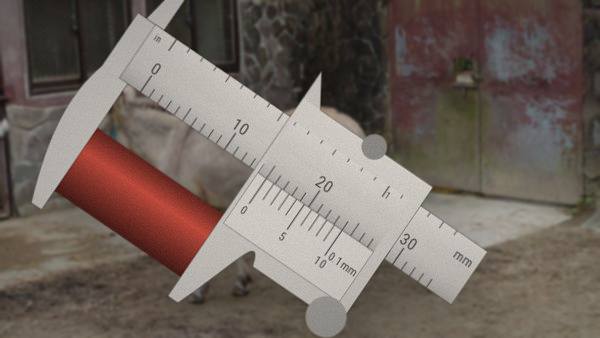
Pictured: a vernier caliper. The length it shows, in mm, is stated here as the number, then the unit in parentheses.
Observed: 15.0 (mm)
